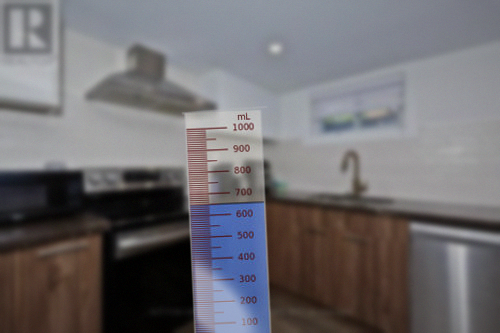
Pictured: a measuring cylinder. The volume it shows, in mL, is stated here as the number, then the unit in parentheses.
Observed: 650 (mL)
